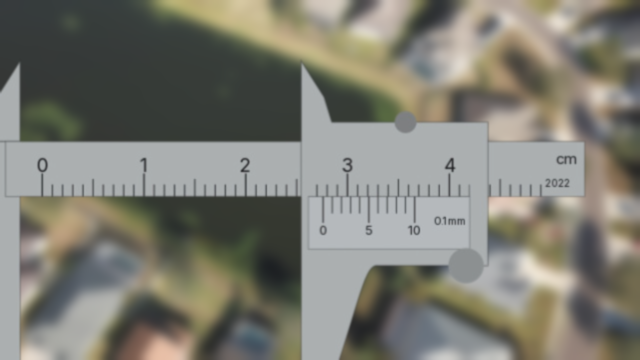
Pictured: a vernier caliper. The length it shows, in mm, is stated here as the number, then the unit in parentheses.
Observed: 27.6 (mm)
